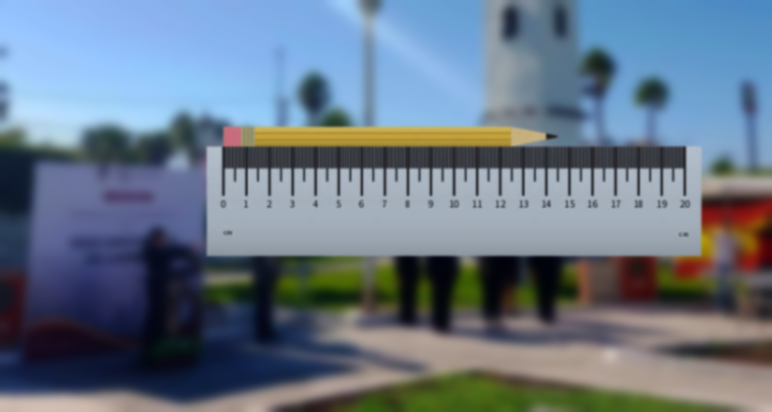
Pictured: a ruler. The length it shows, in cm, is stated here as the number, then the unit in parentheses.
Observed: 14.5 (cm)
